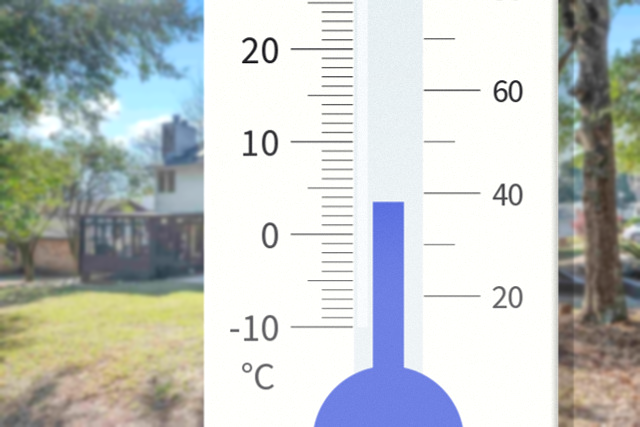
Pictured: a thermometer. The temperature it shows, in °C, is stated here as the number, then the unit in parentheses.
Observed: 3.5 (°C)
